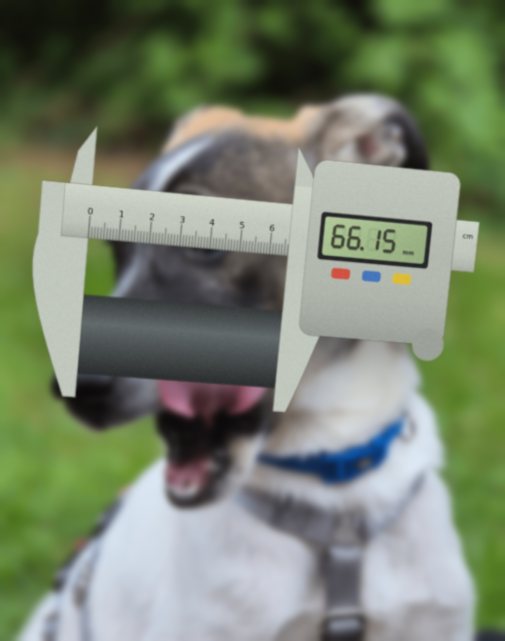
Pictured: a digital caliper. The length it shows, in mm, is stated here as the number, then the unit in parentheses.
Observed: 66.15 (mm)
